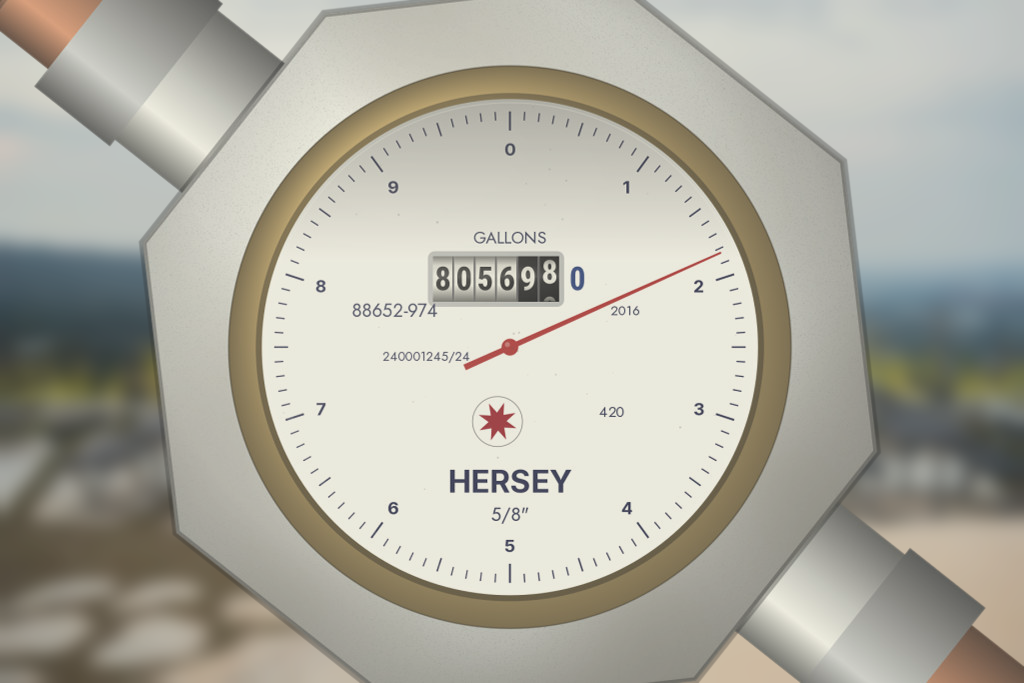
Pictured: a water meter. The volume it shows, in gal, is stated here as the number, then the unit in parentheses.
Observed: 8056981.8 (gal)
